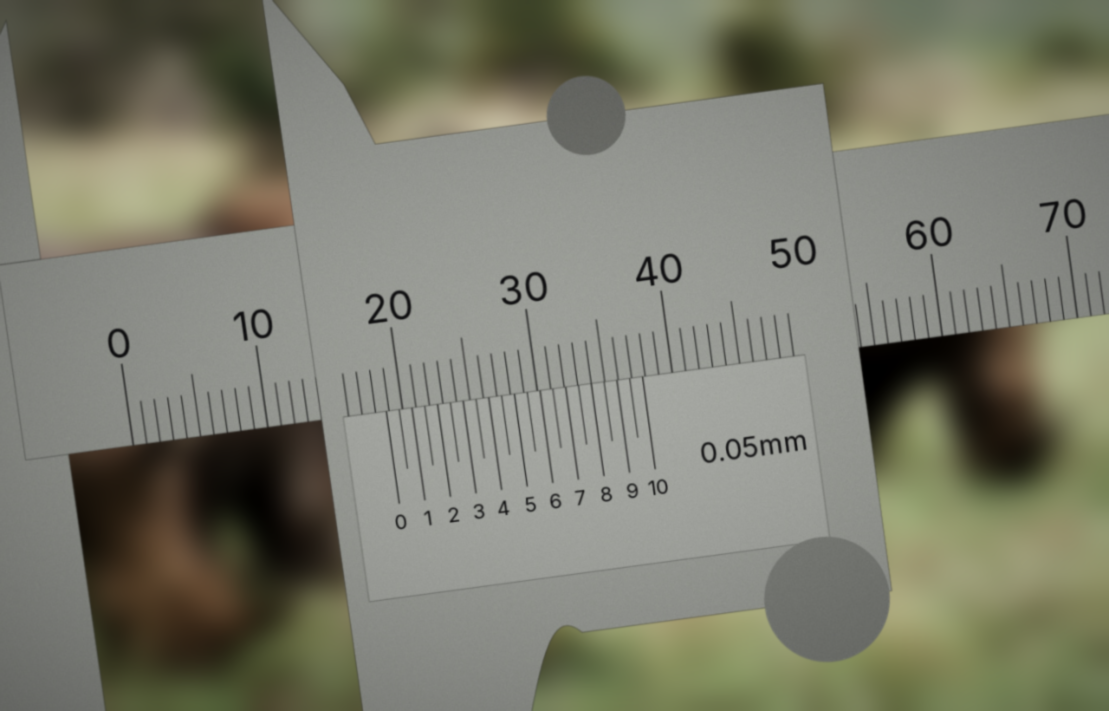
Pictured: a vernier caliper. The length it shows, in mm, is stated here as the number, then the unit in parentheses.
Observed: 18.8 (mm)
